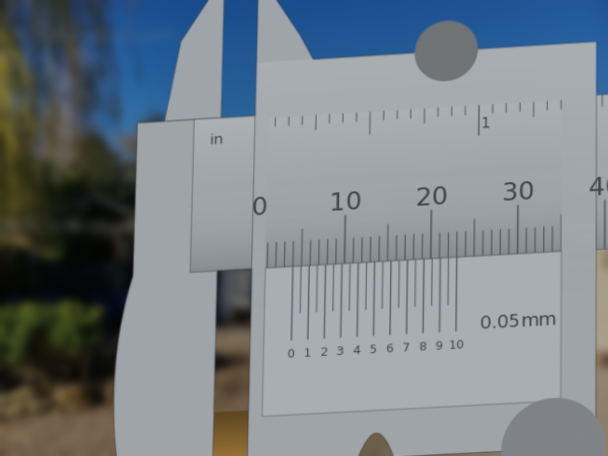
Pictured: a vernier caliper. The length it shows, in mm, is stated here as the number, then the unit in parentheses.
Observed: 4.0 (mm)
